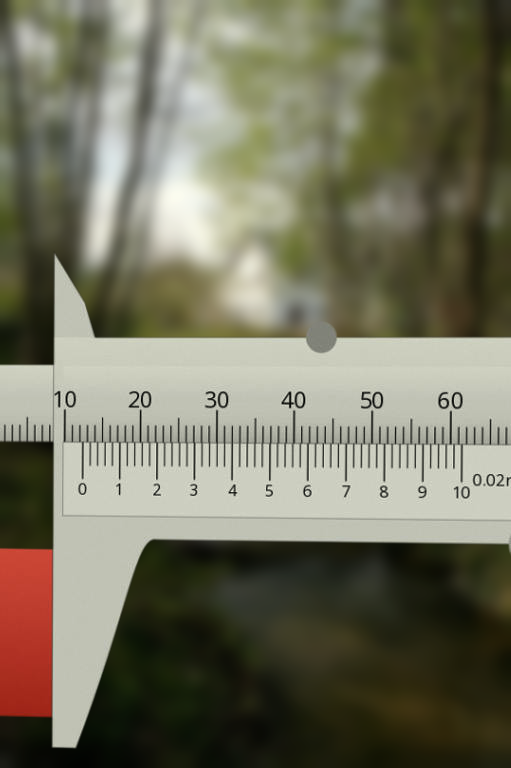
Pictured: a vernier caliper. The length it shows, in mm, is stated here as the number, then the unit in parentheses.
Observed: 12.4 (mm)
